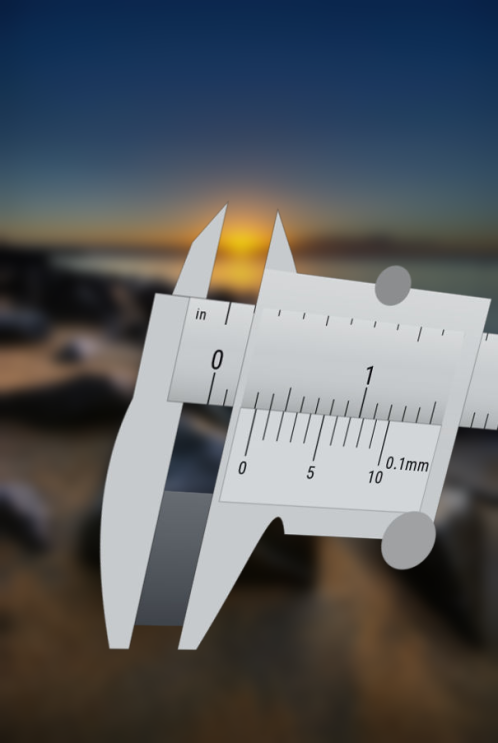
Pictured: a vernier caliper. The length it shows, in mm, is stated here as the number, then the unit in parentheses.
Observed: 3.1 (mm)
